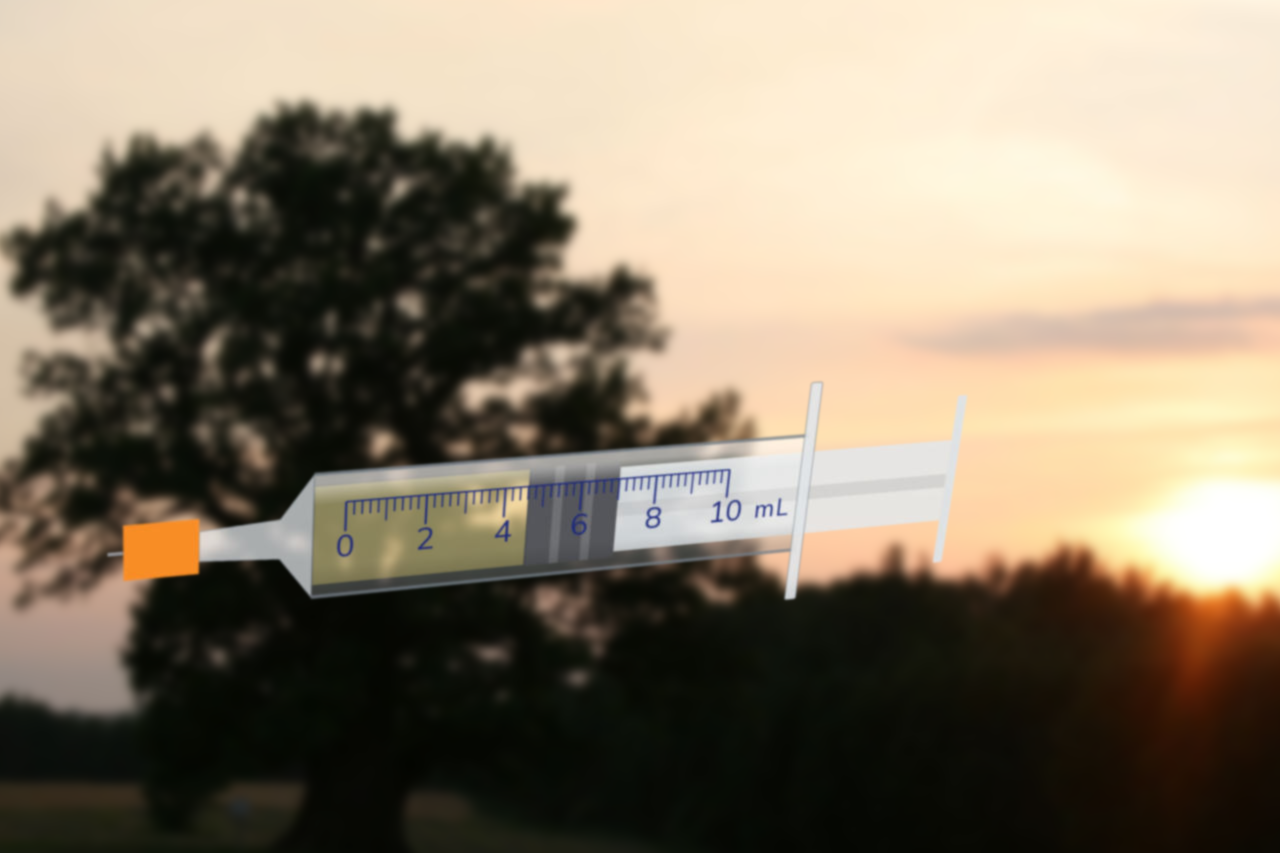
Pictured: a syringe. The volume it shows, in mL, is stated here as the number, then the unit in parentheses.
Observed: 4.6 (mL)
